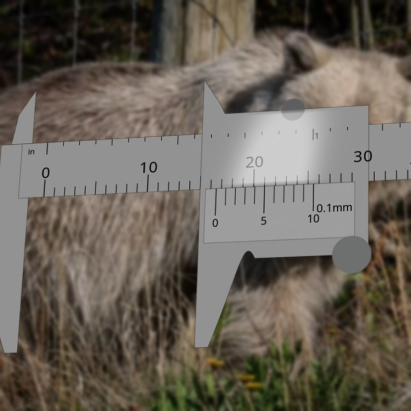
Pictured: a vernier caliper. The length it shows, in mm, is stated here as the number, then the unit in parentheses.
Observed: 16.5 (mm)
